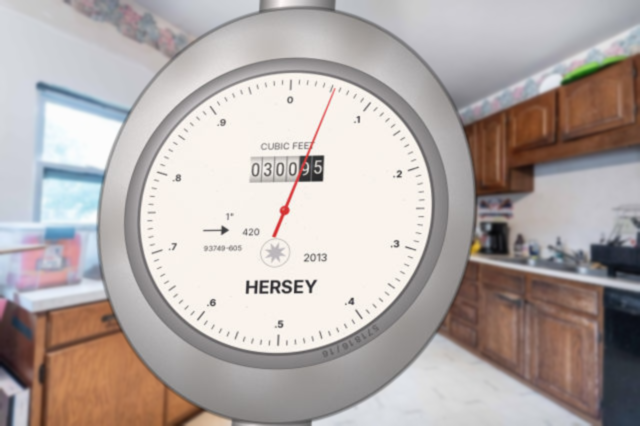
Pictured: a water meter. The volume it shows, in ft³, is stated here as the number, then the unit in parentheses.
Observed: 30095.05 (ft³)
